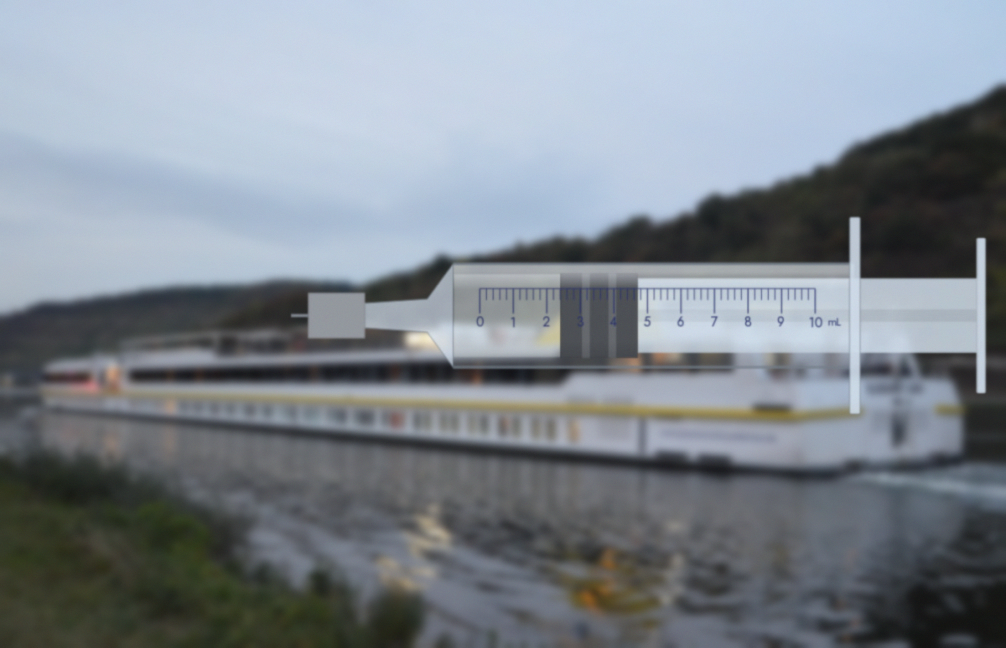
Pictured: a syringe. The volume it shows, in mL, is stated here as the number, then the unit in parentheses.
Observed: 2.4 (mL)
